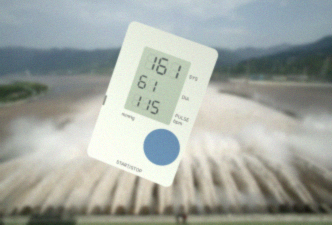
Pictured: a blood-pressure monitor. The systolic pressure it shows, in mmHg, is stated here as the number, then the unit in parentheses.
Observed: 161 (mmHg)
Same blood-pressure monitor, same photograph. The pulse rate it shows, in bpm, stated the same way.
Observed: 115 (bpm)
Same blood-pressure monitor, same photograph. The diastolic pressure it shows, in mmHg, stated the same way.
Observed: 61 (mmHg)
